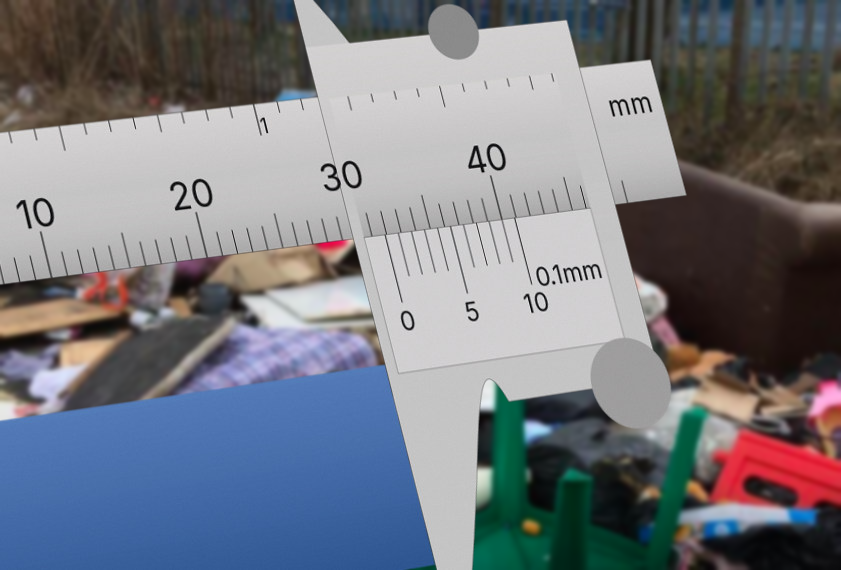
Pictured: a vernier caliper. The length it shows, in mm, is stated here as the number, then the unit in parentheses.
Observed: 31.9 (mm)
